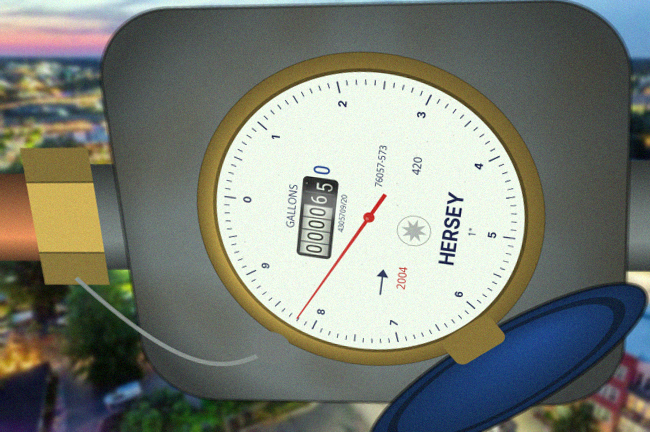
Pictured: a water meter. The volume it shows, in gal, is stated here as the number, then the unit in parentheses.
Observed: 648.2 (gal)
